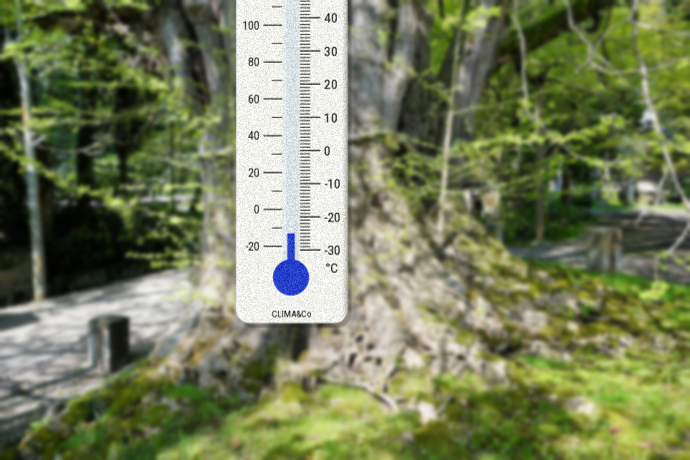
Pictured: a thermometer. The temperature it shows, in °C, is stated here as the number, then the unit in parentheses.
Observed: -25 (°C)
